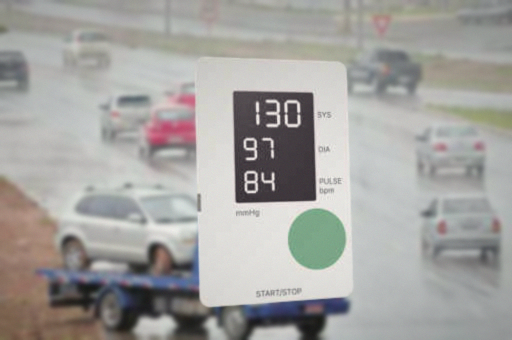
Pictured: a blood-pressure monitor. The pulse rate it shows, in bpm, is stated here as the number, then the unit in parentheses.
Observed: 84 (bpm)
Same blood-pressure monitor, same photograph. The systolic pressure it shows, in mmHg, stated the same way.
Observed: 130 (mmHg)
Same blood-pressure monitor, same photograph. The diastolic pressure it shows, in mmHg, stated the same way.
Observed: 97 (mmHg)
